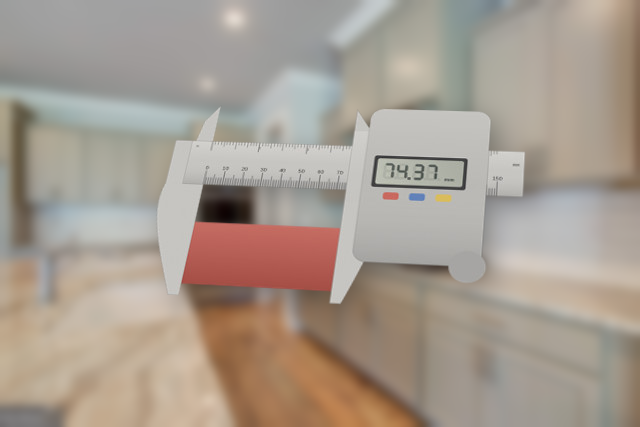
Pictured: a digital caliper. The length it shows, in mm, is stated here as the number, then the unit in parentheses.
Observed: 74.37 (mm)
